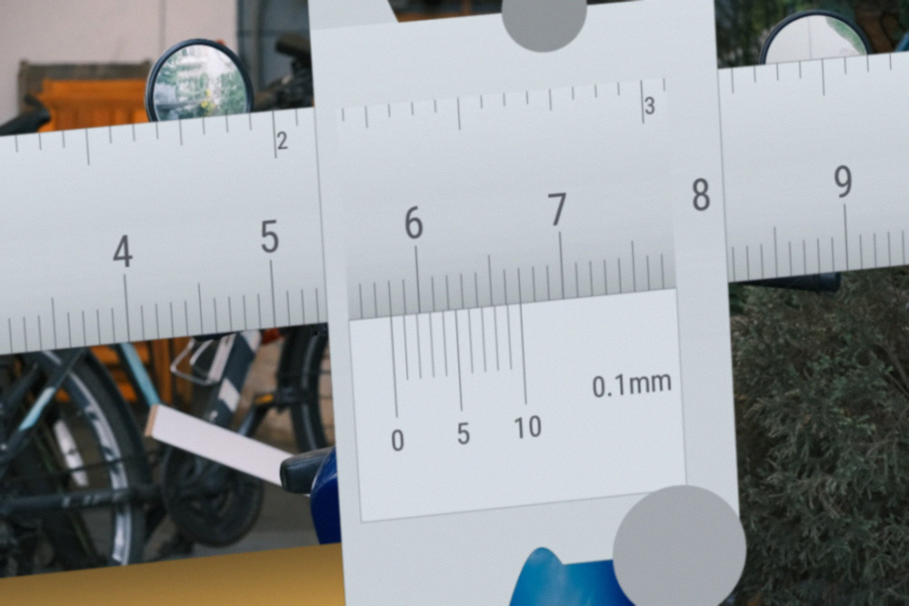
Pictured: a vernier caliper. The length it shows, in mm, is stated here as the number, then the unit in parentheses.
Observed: 58.0 (mm)
